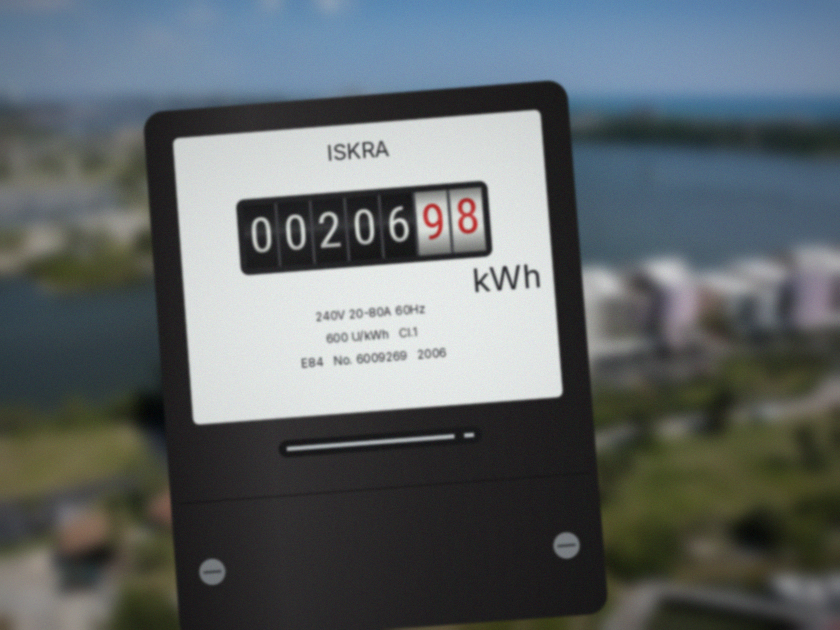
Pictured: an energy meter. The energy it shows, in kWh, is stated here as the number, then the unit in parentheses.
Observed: 206.98 (kWh)
